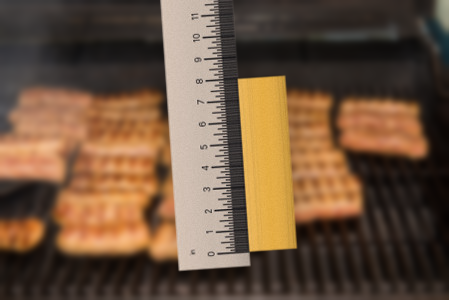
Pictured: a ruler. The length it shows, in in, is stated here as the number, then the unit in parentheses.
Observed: 8 (in)
